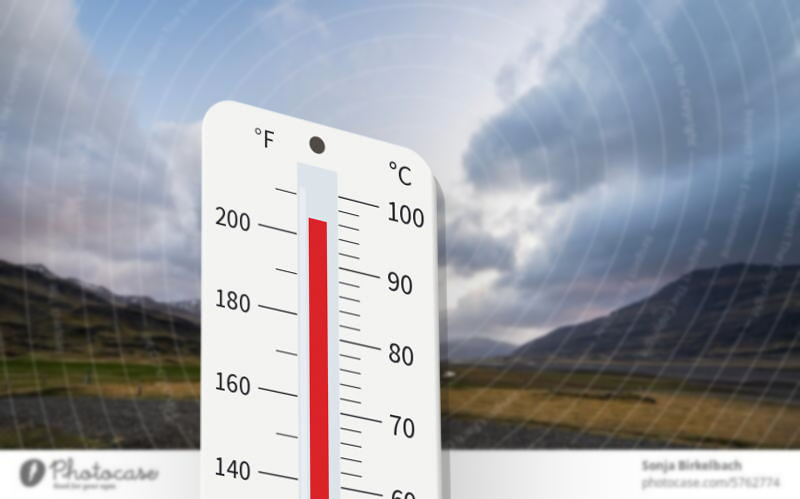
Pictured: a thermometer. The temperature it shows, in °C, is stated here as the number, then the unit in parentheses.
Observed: 96 (°C)
